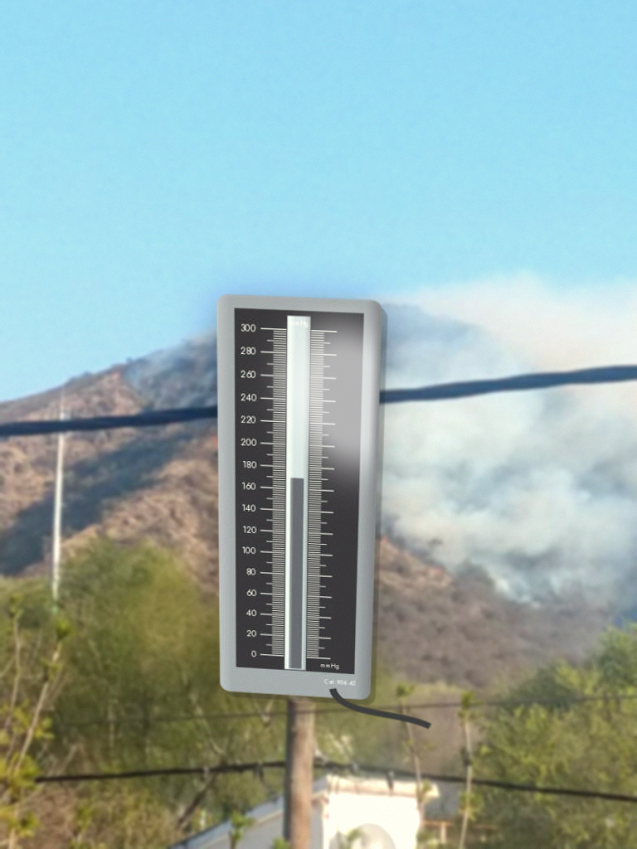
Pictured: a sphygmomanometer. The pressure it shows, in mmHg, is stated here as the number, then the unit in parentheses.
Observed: 170 (mmHg)
